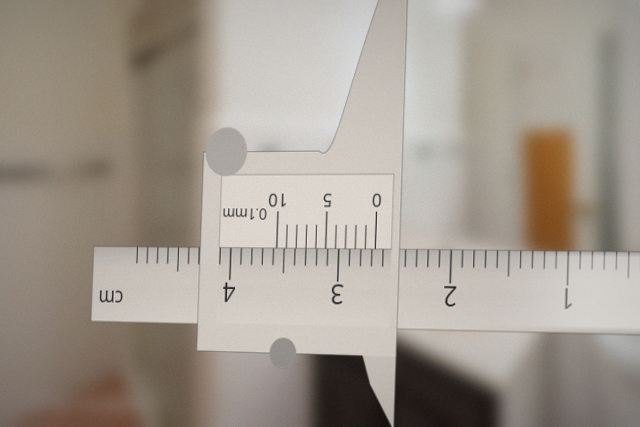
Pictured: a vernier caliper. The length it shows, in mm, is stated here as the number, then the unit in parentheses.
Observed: 26.7 (mm)
